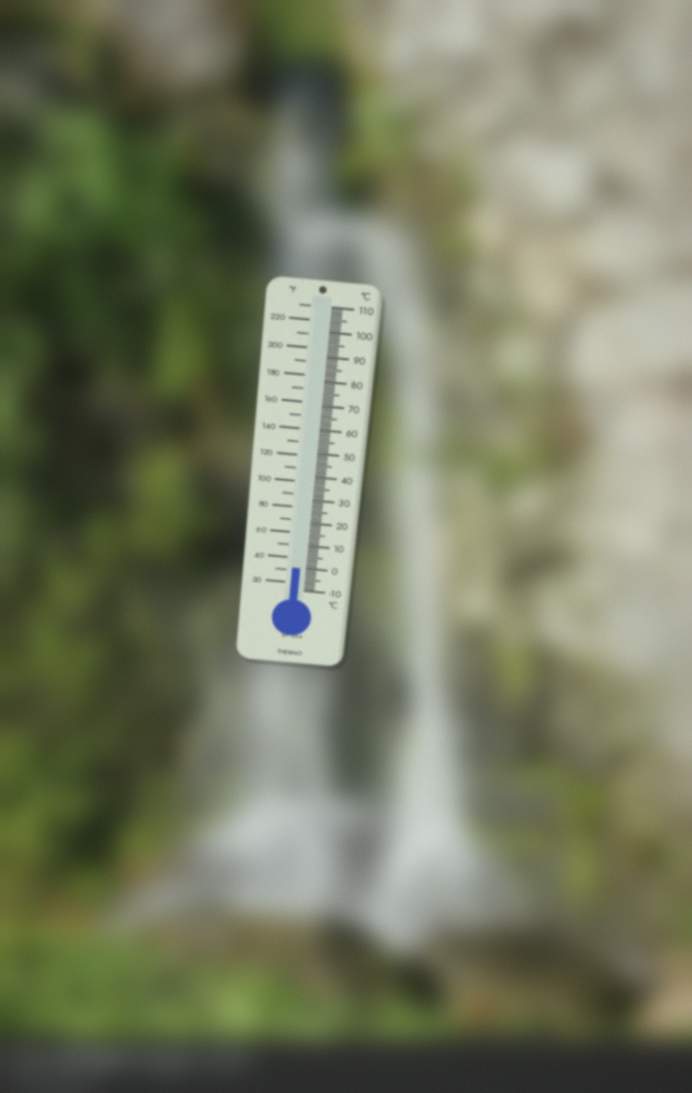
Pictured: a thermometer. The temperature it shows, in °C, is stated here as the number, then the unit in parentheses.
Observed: 0 (°C)
